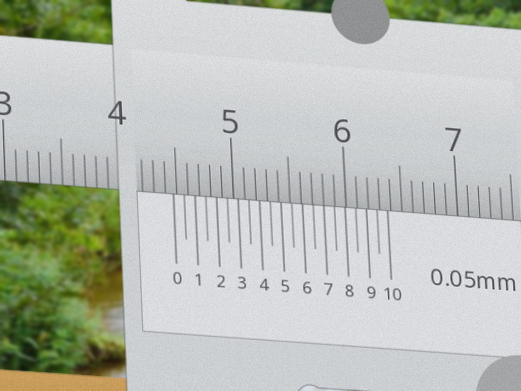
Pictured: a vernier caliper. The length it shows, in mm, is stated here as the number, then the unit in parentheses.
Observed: 44.7 (mm)
